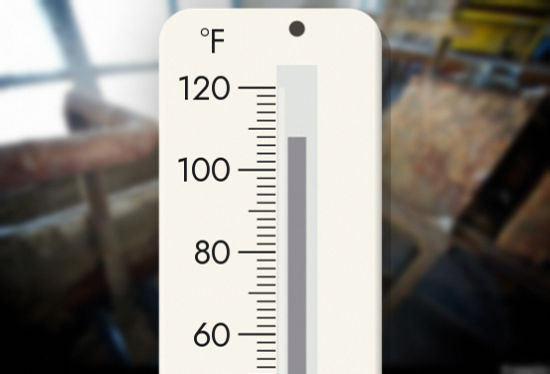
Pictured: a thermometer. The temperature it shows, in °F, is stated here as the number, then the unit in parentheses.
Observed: 108 (°F)
